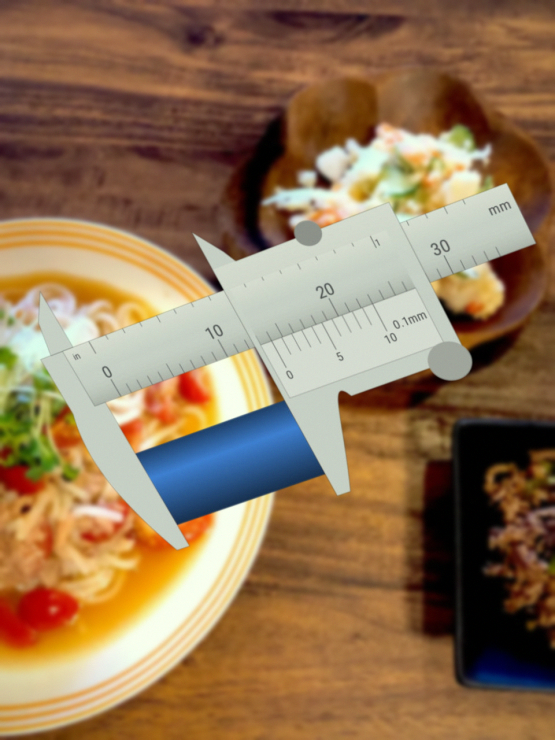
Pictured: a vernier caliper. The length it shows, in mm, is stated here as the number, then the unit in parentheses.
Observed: 14.0 (mm)
